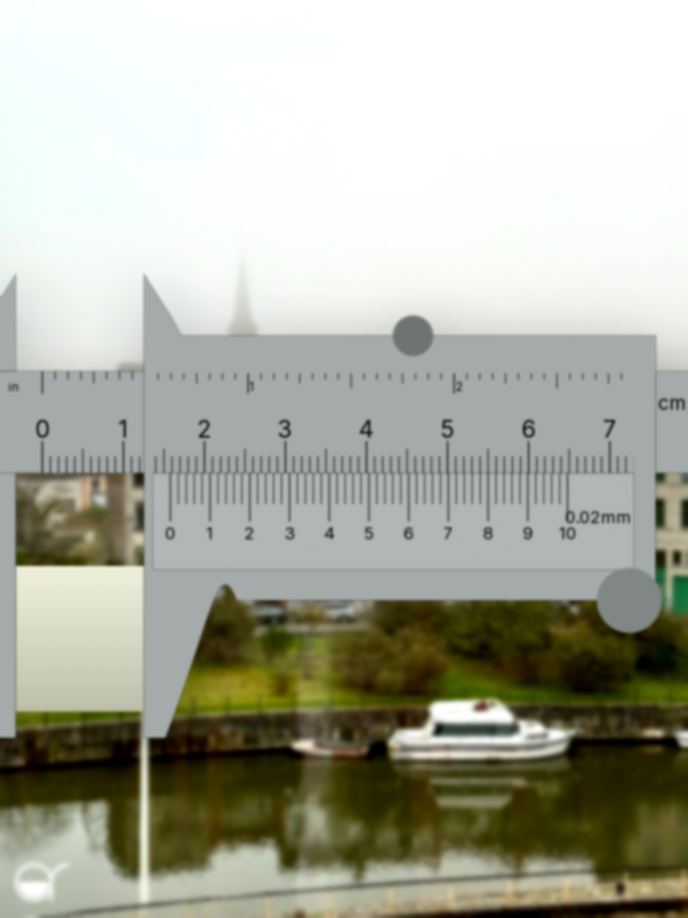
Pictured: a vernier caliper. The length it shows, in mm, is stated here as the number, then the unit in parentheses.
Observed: 15.8 (mm)
